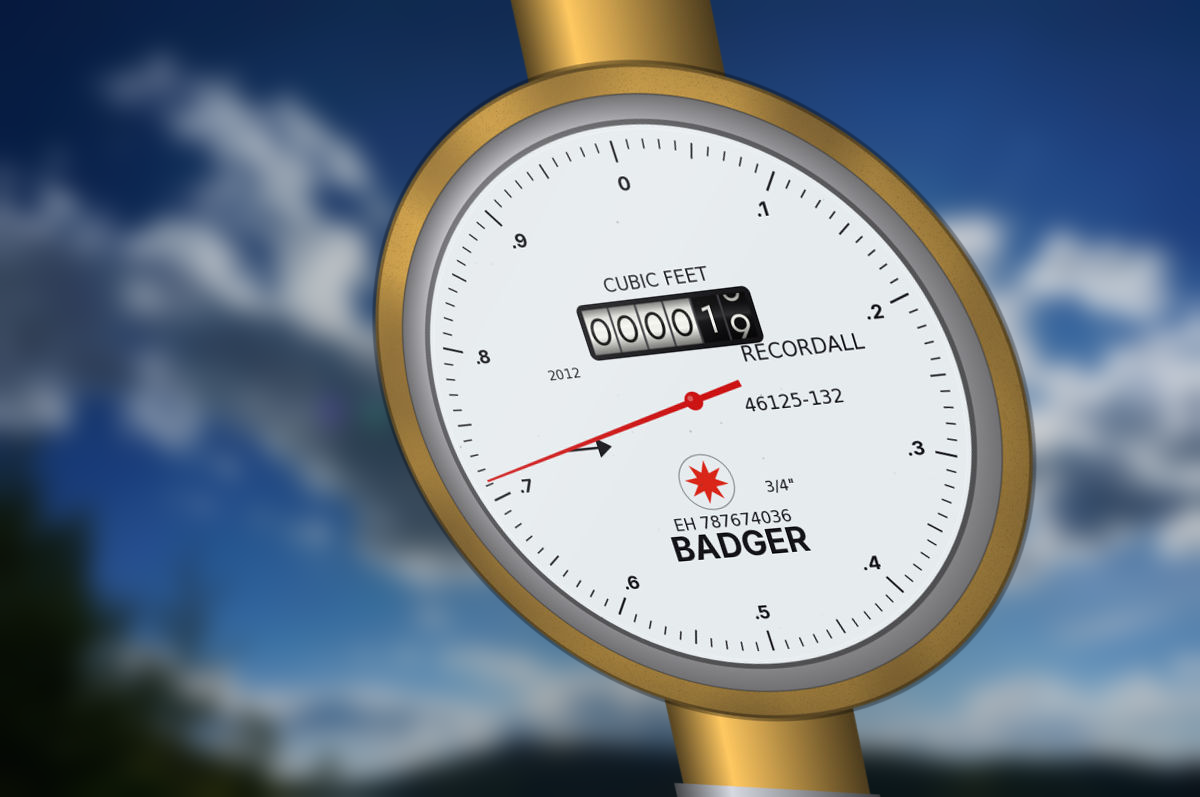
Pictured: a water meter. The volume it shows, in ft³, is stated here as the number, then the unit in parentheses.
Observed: 18.71 (ft³)
